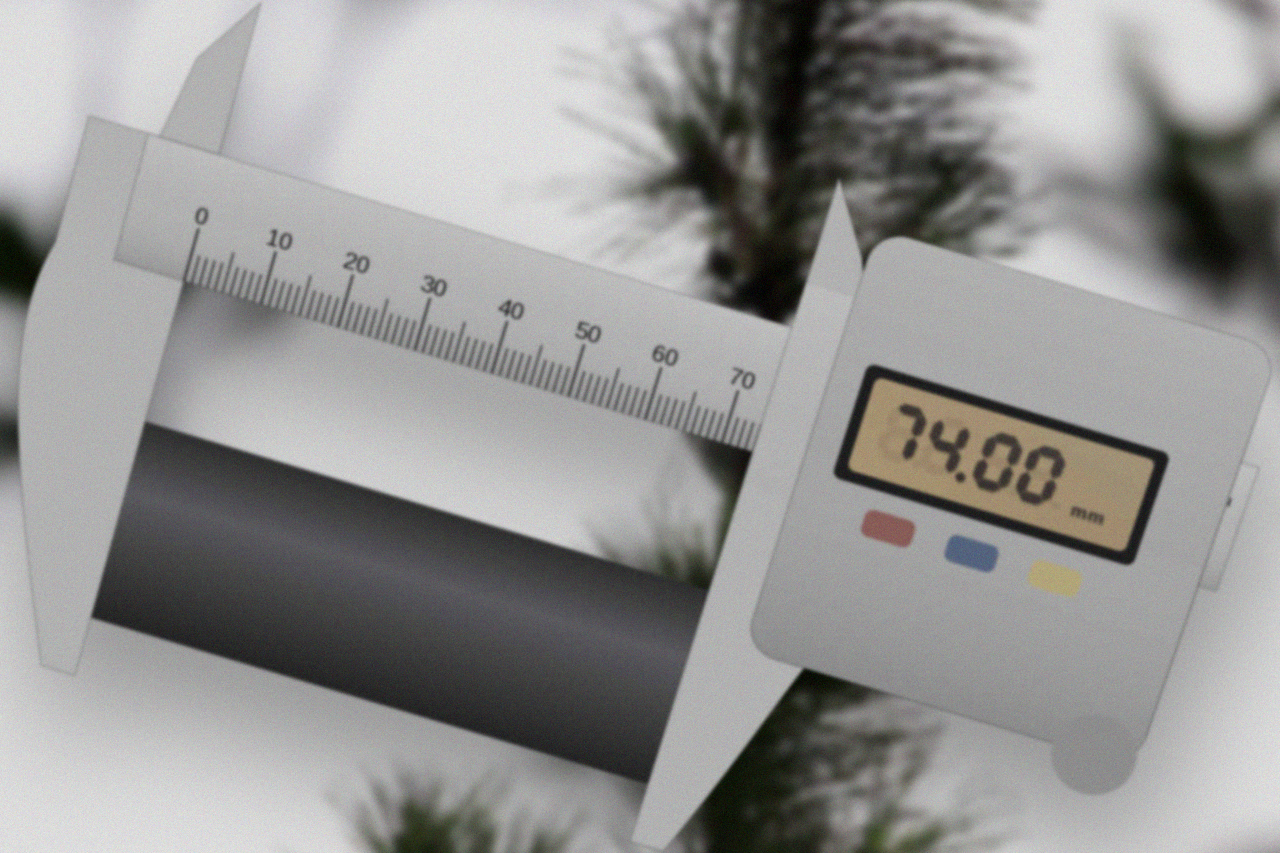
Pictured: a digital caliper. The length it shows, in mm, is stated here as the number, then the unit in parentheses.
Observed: 74.00 (mm)
